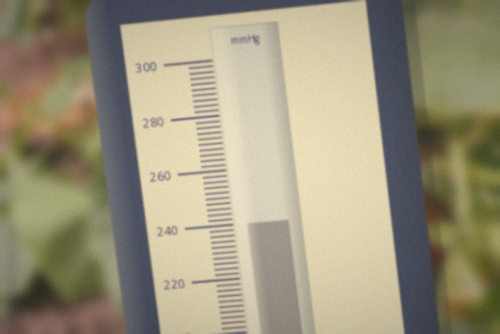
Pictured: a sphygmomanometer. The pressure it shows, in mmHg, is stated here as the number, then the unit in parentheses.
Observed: 240 (mmHg)
